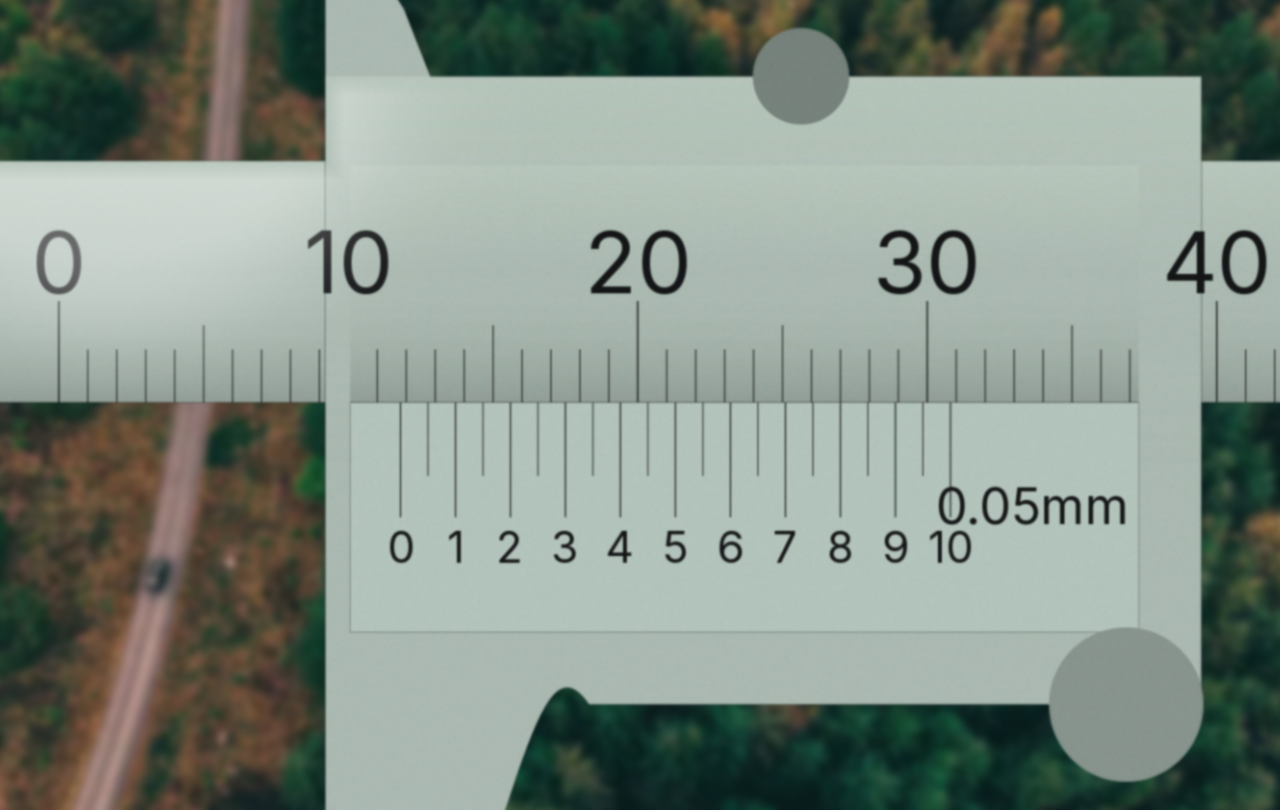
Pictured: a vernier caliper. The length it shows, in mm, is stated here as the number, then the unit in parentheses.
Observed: 11.8 (mm)
